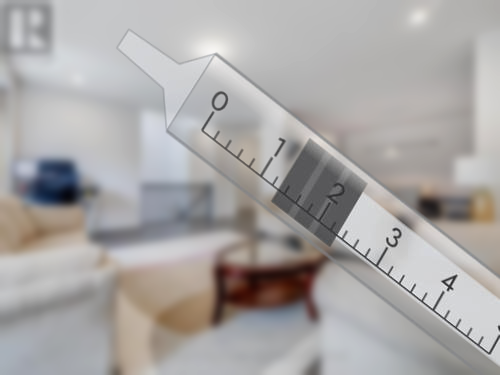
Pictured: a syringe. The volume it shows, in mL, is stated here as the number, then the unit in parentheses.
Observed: 1.3 (mL)
